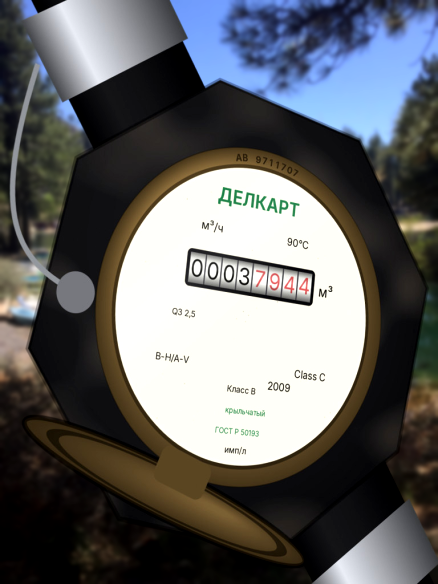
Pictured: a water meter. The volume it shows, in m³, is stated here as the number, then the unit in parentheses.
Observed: 3.7944 (m³)
